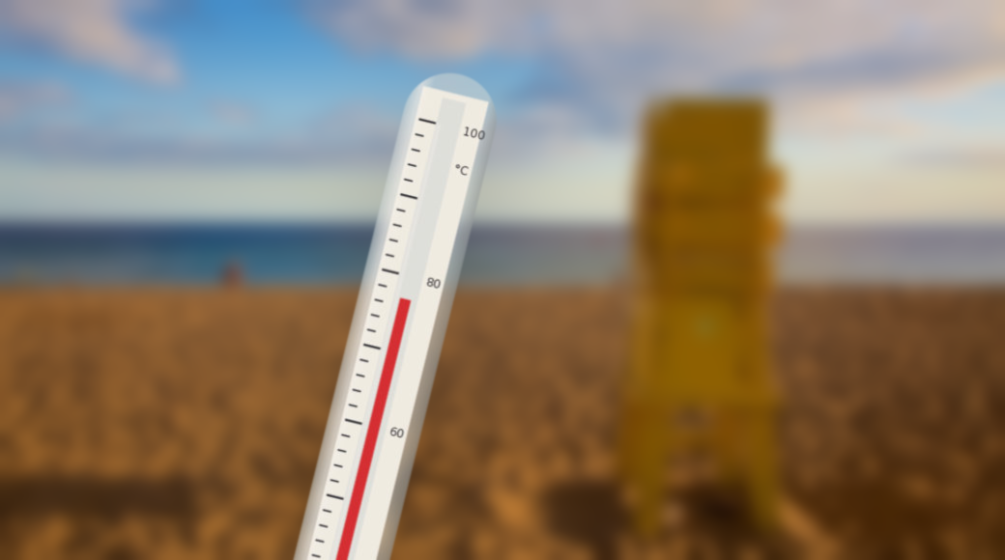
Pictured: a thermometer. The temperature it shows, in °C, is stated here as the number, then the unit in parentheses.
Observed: 77 (°C)
